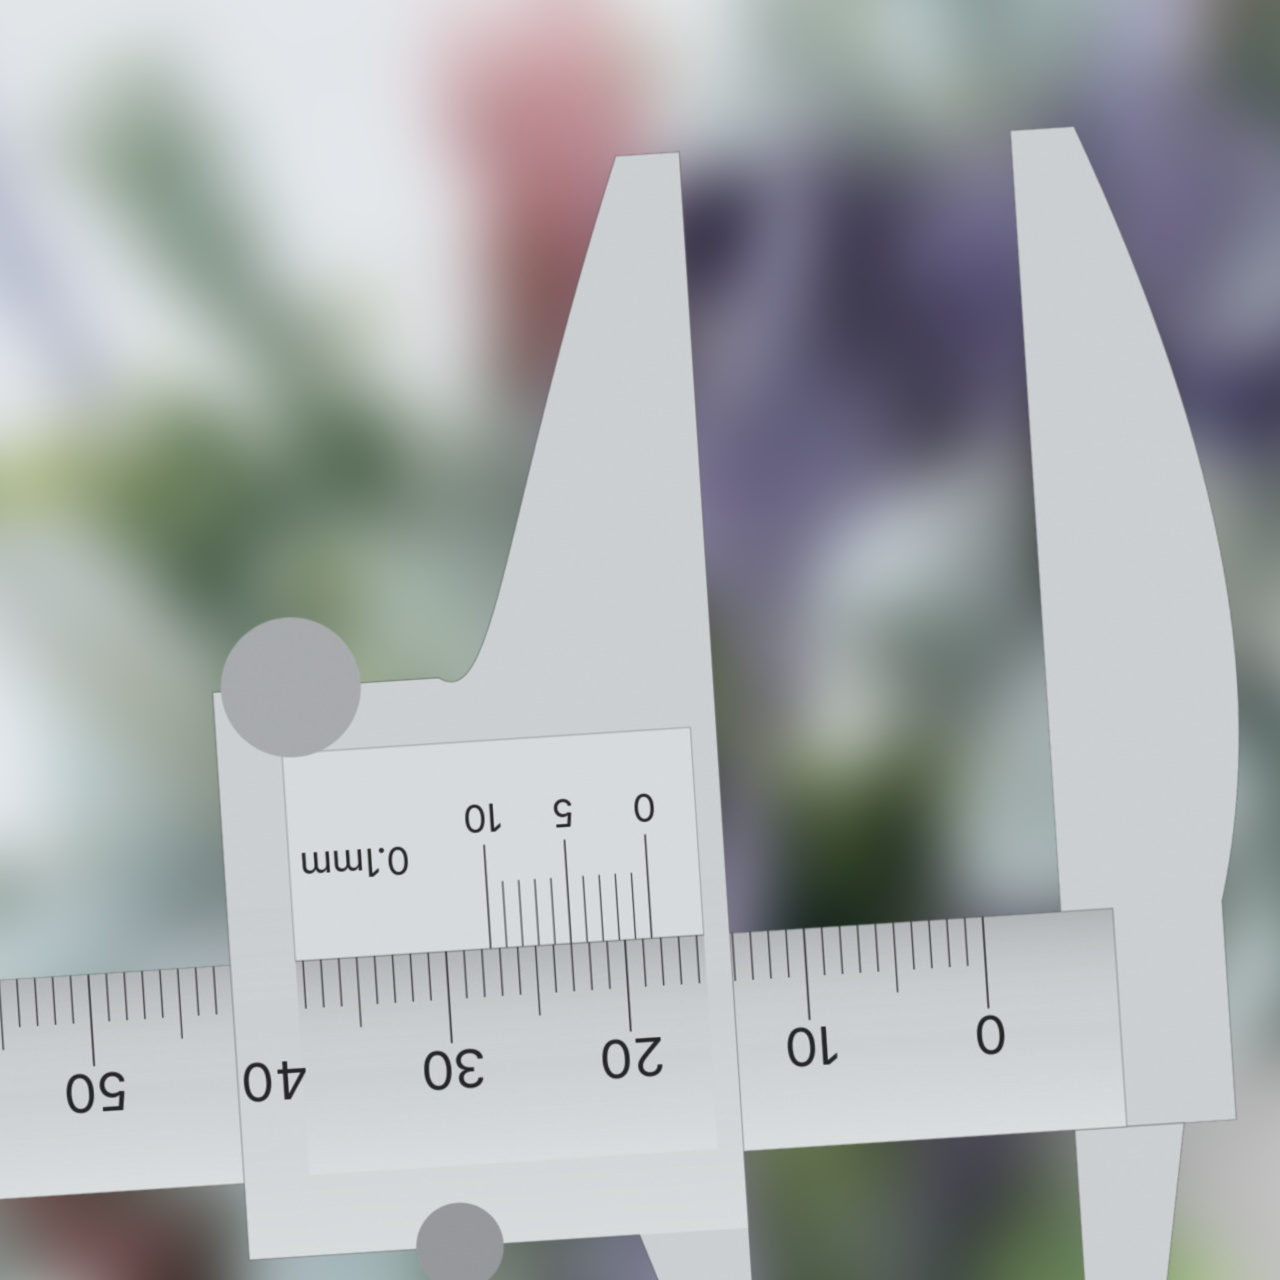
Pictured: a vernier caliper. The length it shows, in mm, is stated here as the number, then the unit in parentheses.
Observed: 18.5 (mm)
